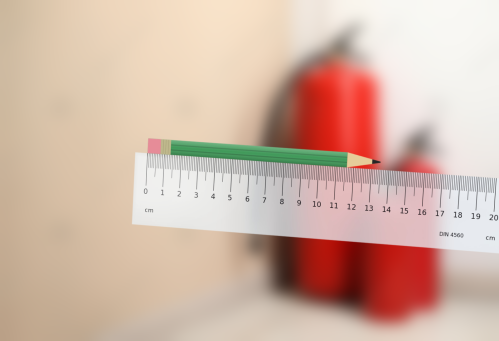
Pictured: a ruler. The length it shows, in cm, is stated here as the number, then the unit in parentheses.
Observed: 13.5 (cm)
